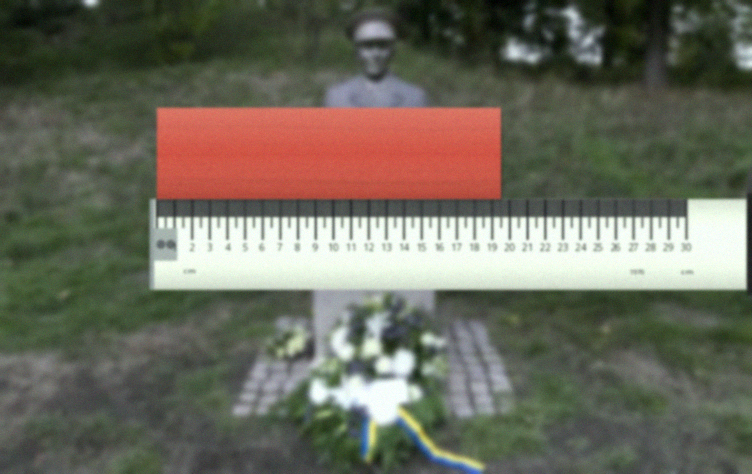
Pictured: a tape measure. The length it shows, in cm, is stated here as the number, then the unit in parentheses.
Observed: 19.5 (cm)
